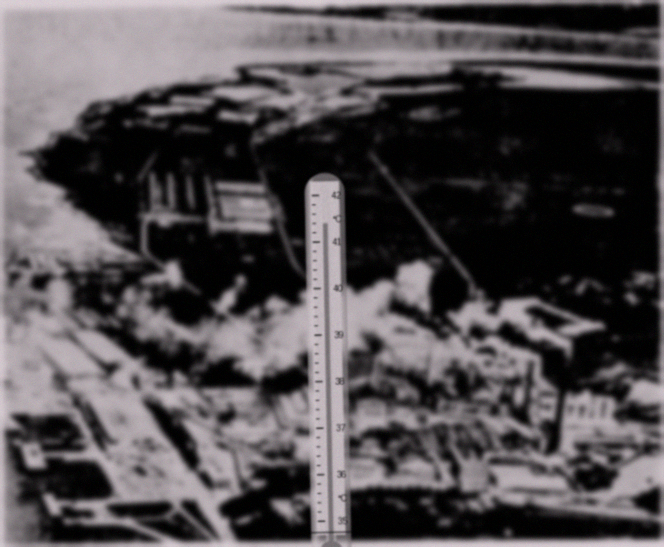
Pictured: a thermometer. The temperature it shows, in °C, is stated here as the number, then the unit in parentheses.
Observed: 41.4 (°C)
